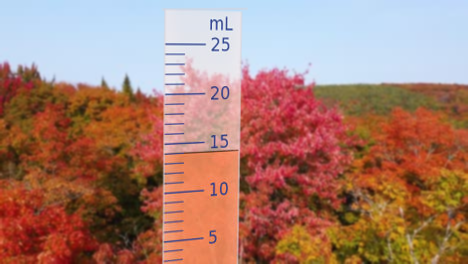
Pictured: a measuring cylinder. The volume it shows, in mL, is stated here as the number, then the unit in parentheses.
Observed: 14 (mL)
